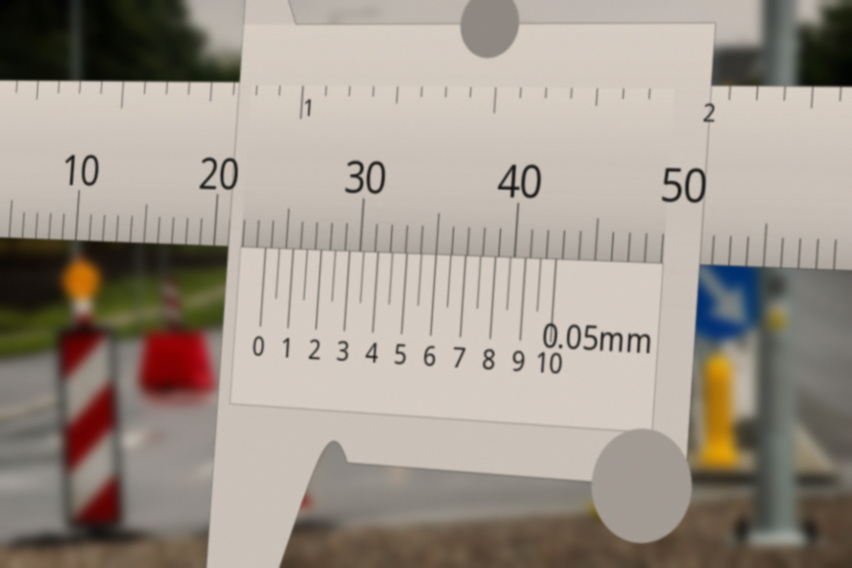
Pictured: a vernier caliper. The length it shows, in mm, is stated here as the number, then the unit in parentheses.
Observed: 23.6 (mm)
